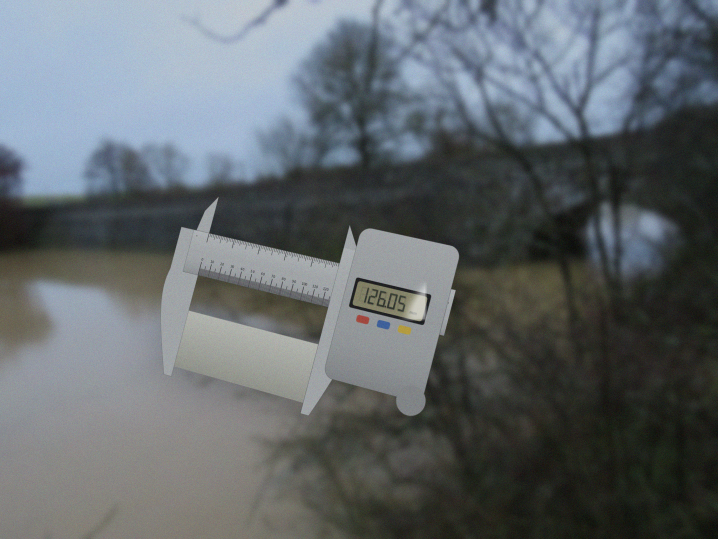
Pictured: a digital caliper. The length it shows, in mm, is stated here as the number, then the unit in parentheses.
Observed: 126.05 (mm)
